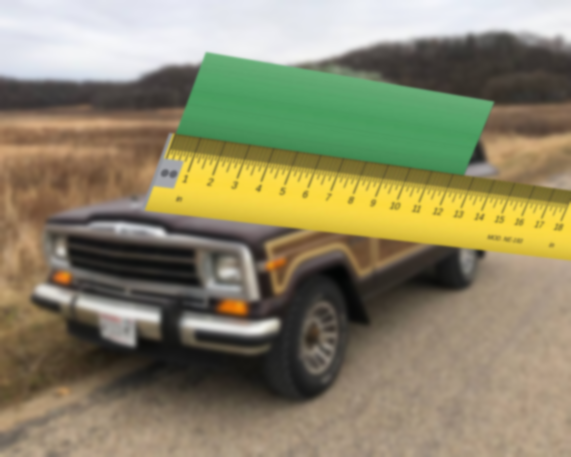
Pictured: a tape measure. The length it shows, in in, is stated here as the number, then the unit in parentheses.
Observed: 12.5 (in)
